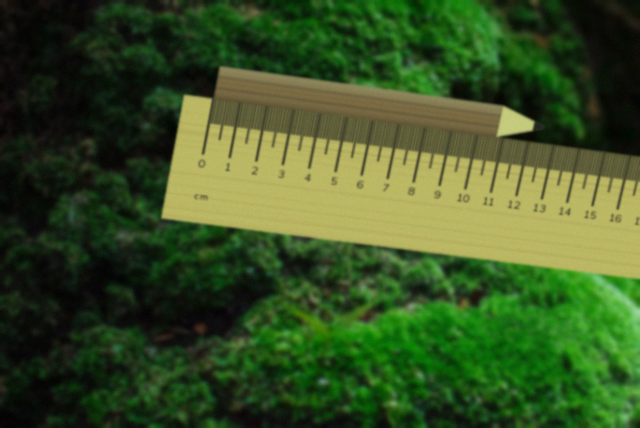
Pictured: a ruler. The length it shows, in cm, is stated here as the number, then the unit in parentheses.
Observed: 12.5 (cm)
